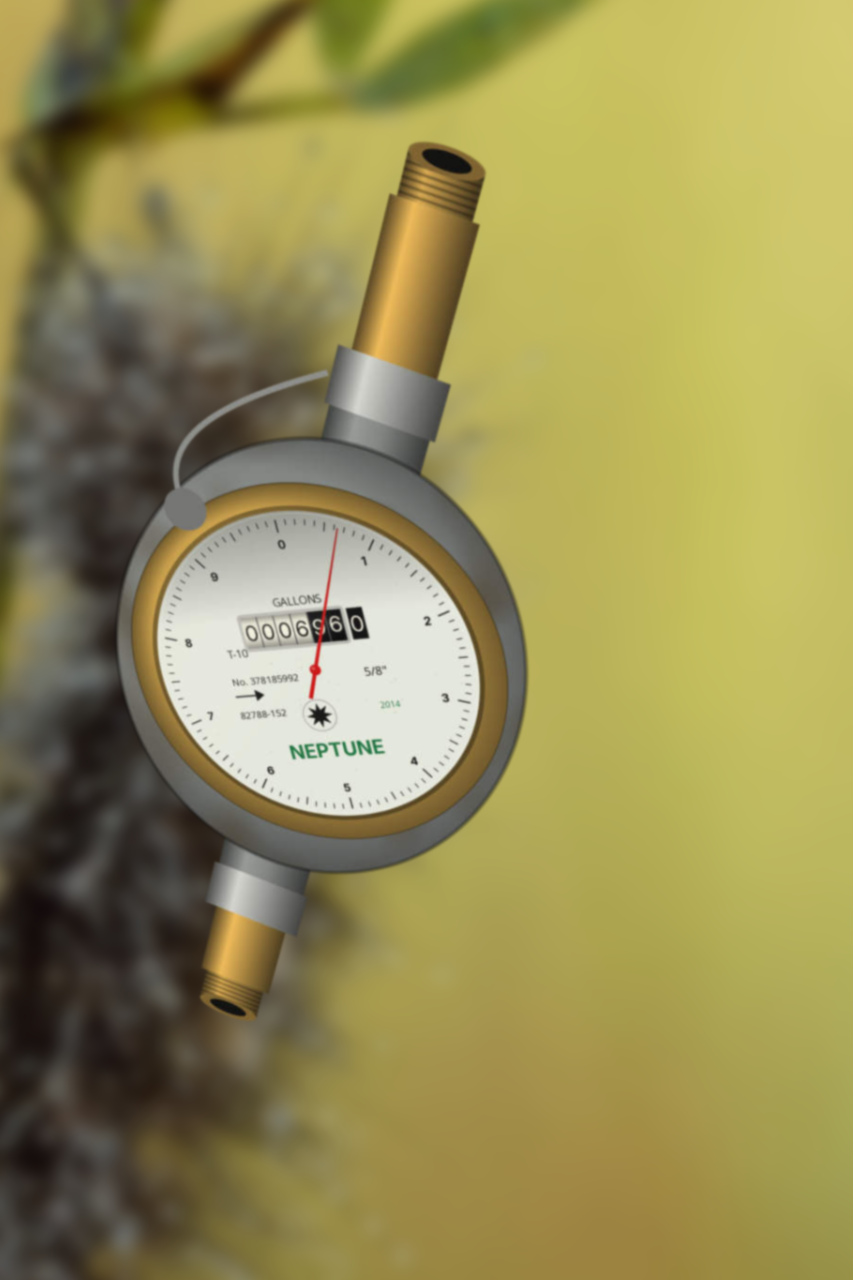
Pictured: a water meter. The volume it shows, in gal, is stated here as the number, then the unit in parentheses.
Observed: 6960.6 (gal)
